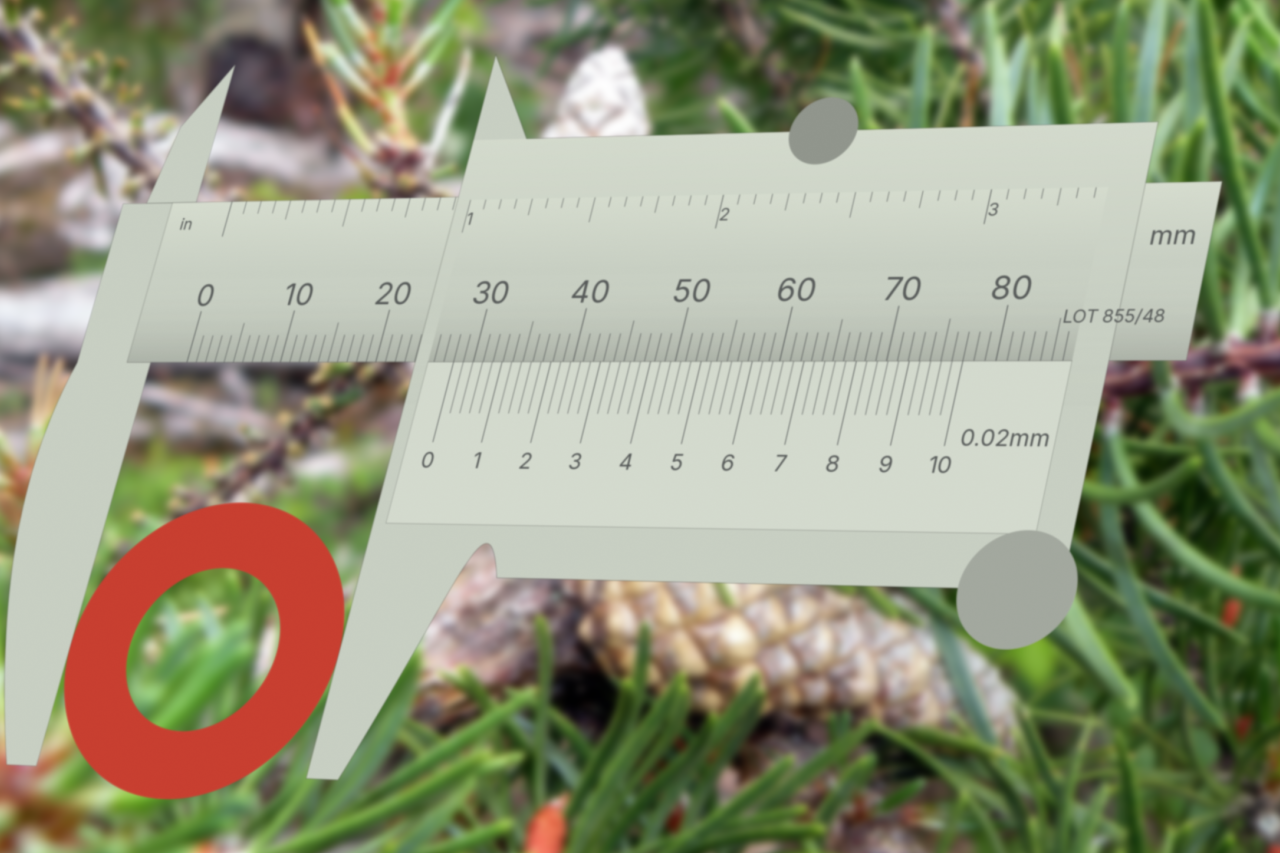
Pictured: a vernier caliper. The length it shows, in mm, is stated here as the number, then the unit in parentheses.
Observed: 28.0 (mm)
